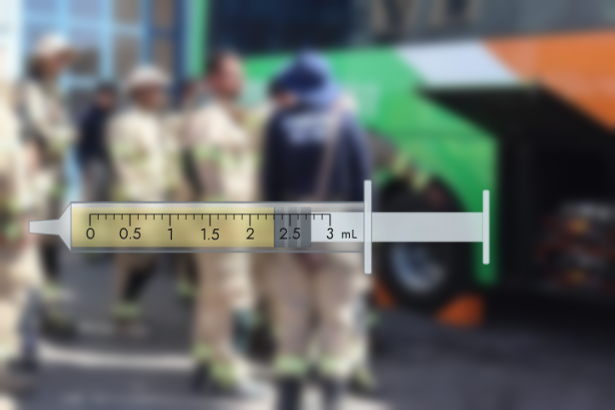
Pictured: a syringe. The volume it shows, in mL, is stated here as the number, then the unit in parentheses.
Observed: 2.3 (mL)
